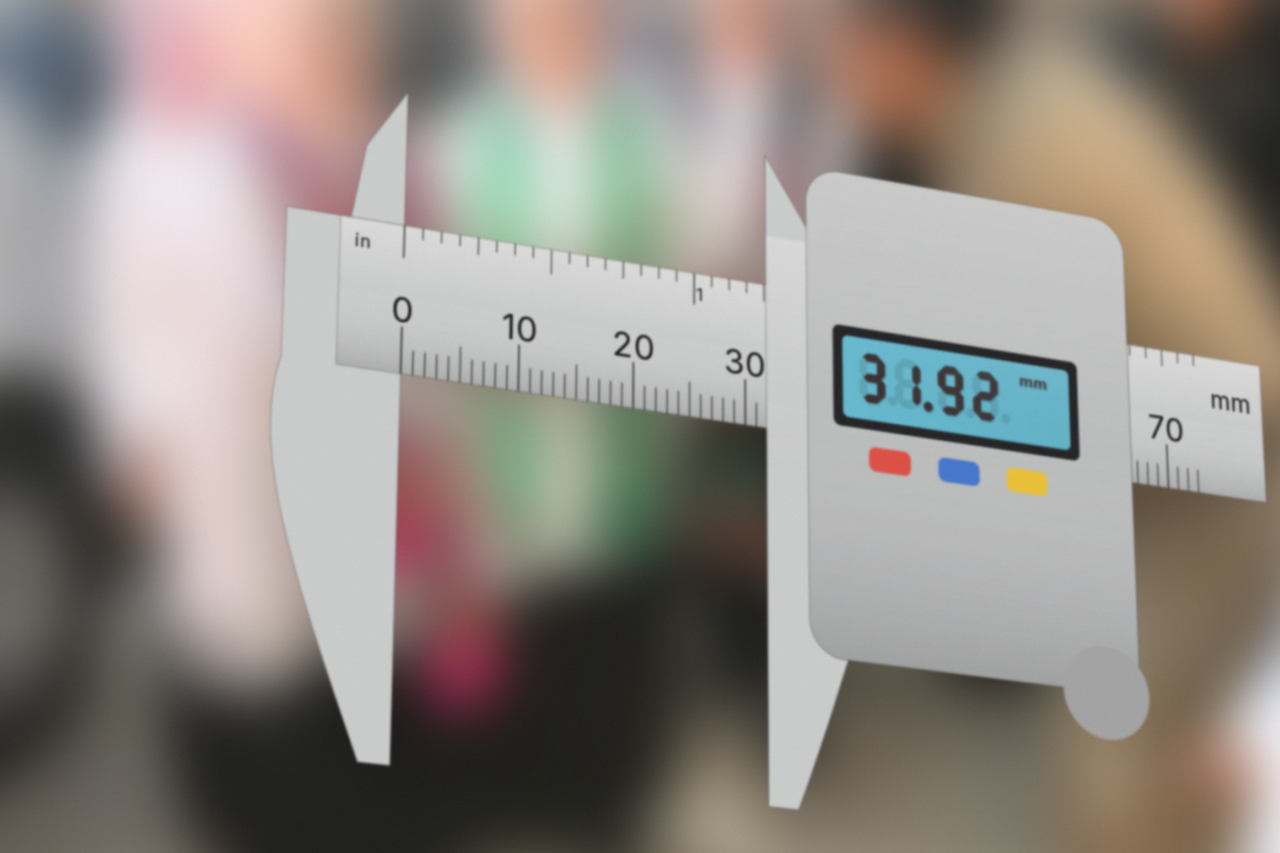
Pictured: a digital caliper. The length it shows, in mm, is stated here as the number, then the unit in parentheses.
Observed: 31.92 (mm)
